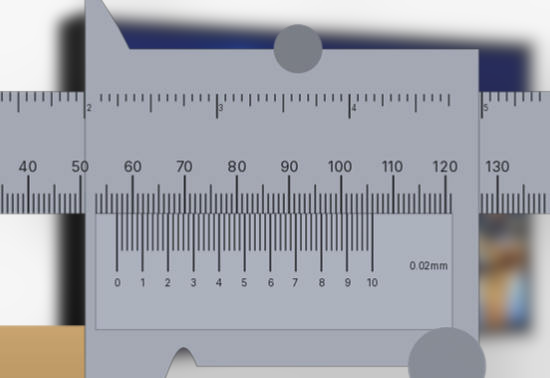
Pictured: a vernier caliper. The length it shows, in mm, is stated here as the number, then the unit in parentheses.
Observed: 57.0 (mm)
